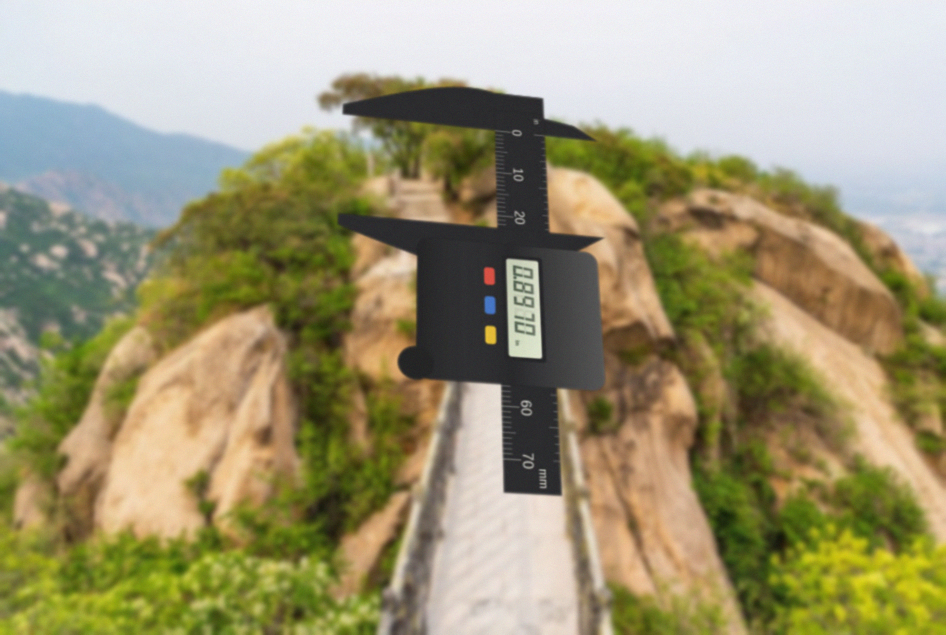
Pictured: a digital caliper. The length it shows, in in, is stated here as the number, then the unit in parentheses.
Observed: 0.8970 (in)
